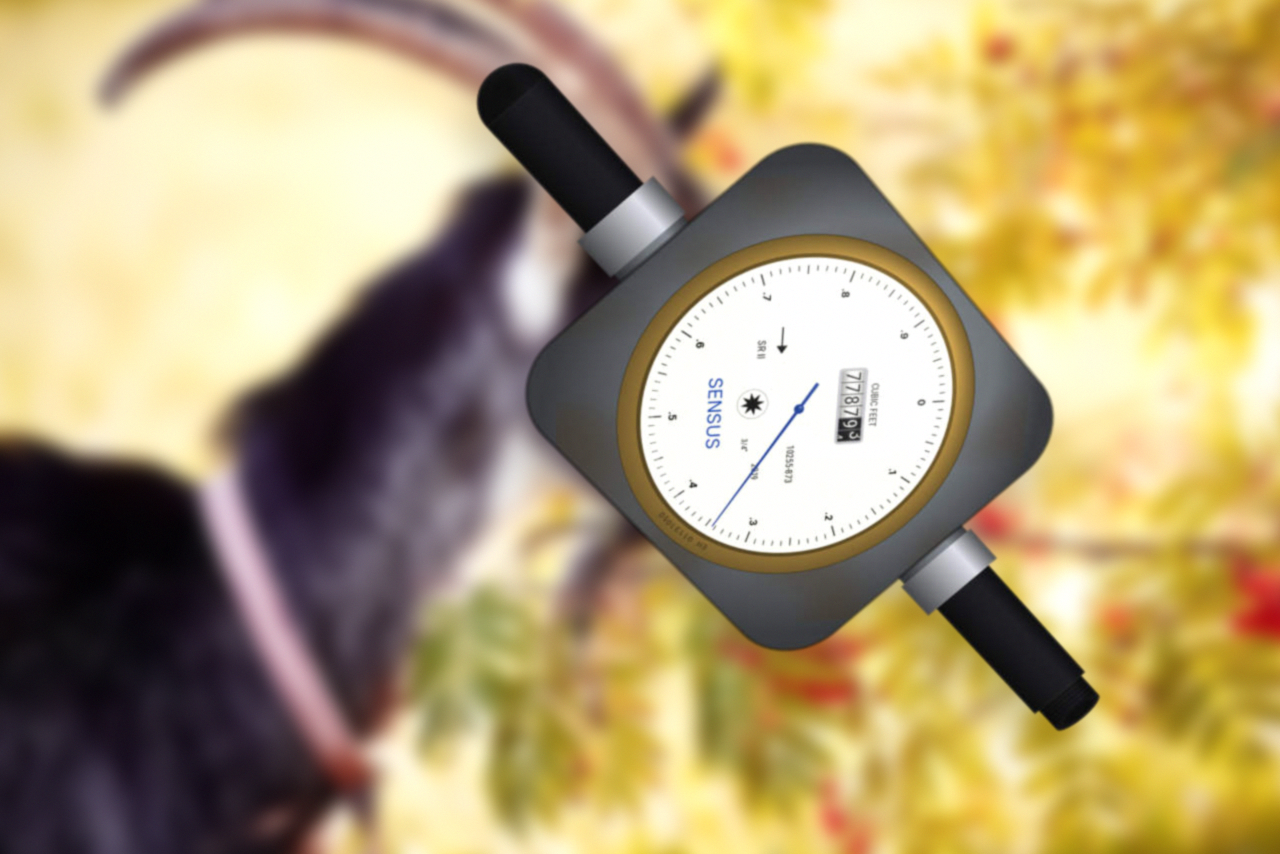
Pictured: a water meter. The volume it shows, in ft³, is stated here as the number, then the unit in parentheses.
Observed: 778793.34 (ft³)
